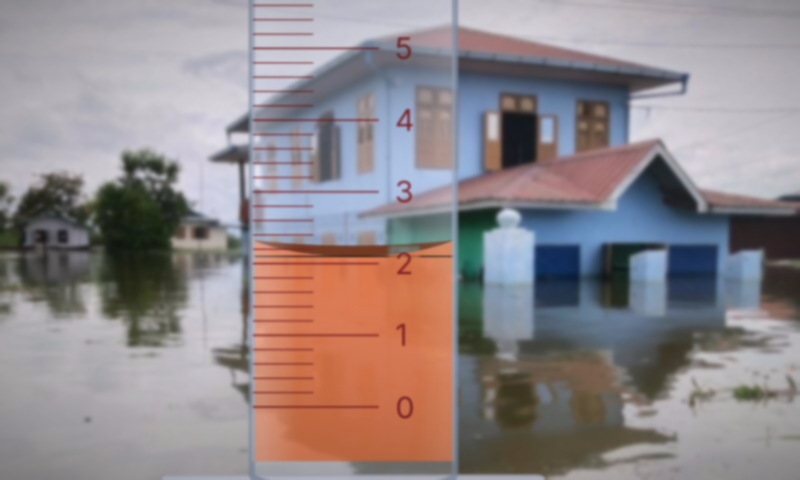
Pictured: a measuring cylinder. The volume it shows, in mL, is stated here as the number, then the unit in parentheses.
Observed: 2.1 (mL)
